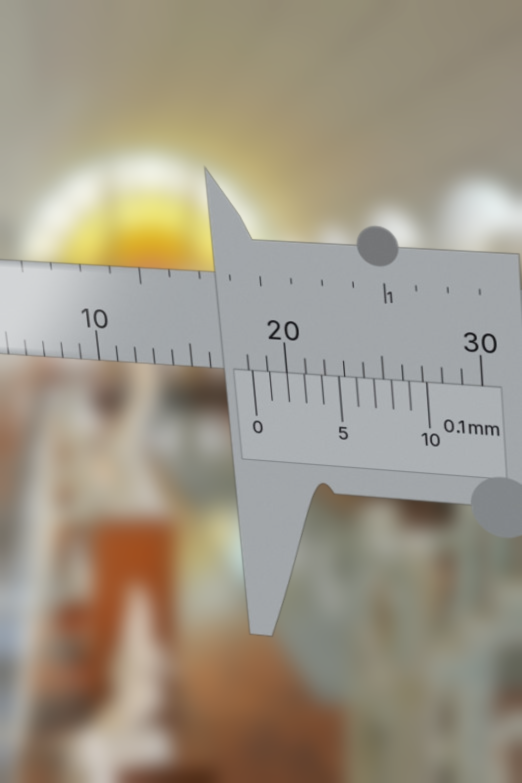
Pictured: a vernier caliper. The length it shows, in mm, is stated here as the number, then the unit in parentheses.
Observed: 18.2 (mm)
